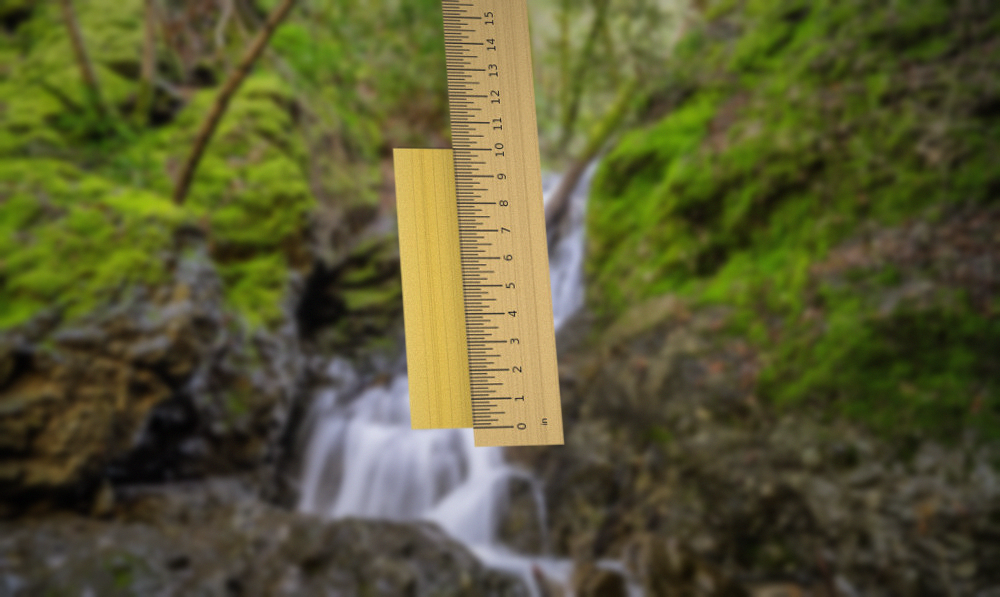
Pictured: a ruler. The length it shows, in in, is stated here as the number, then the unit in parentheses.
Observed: 10 (in)
